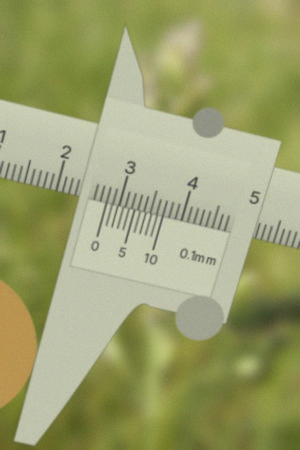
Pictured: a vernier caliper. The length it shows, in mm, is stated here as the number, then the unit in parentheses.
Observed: 28.0 (mm)
